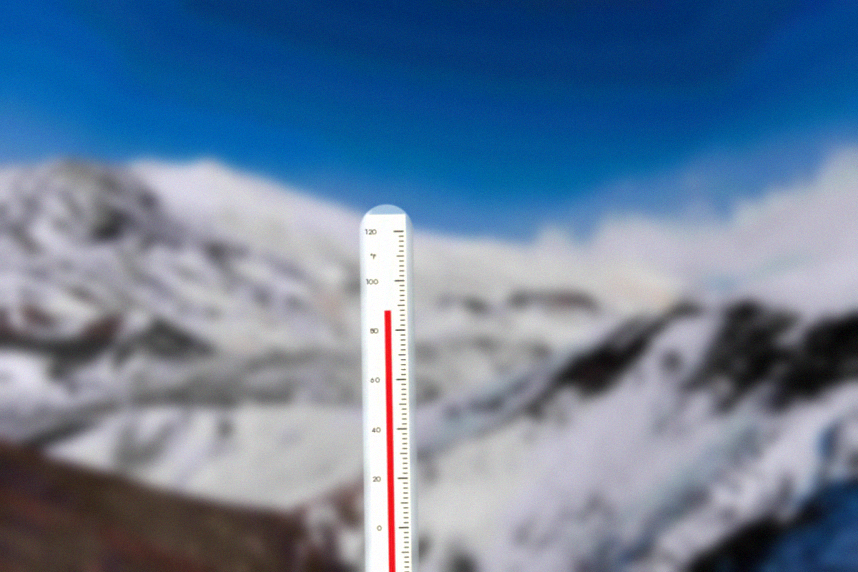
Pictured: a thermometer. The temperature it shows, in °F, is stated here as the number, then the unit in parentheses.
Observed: 88 (°F)
